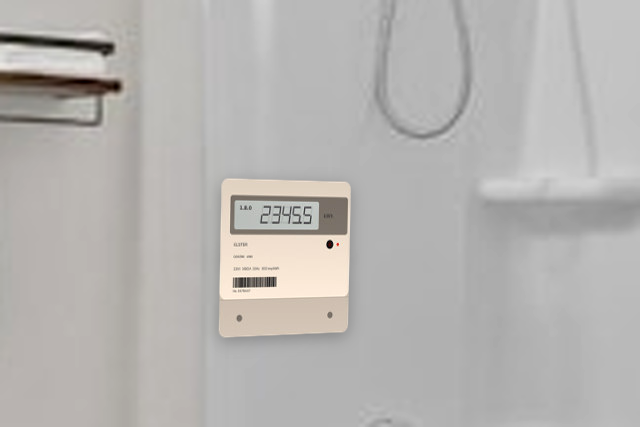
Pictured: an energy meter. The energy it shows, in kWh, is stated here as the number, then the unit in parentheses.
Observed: 2345.5 (kWh)
